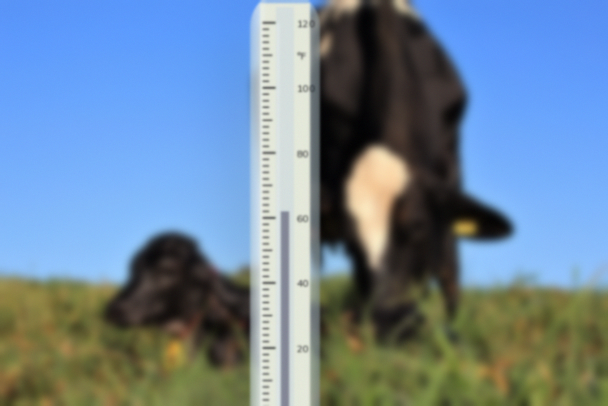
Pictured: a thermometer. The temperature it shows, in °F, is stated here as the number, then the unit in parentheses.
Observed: 62 (°F)
